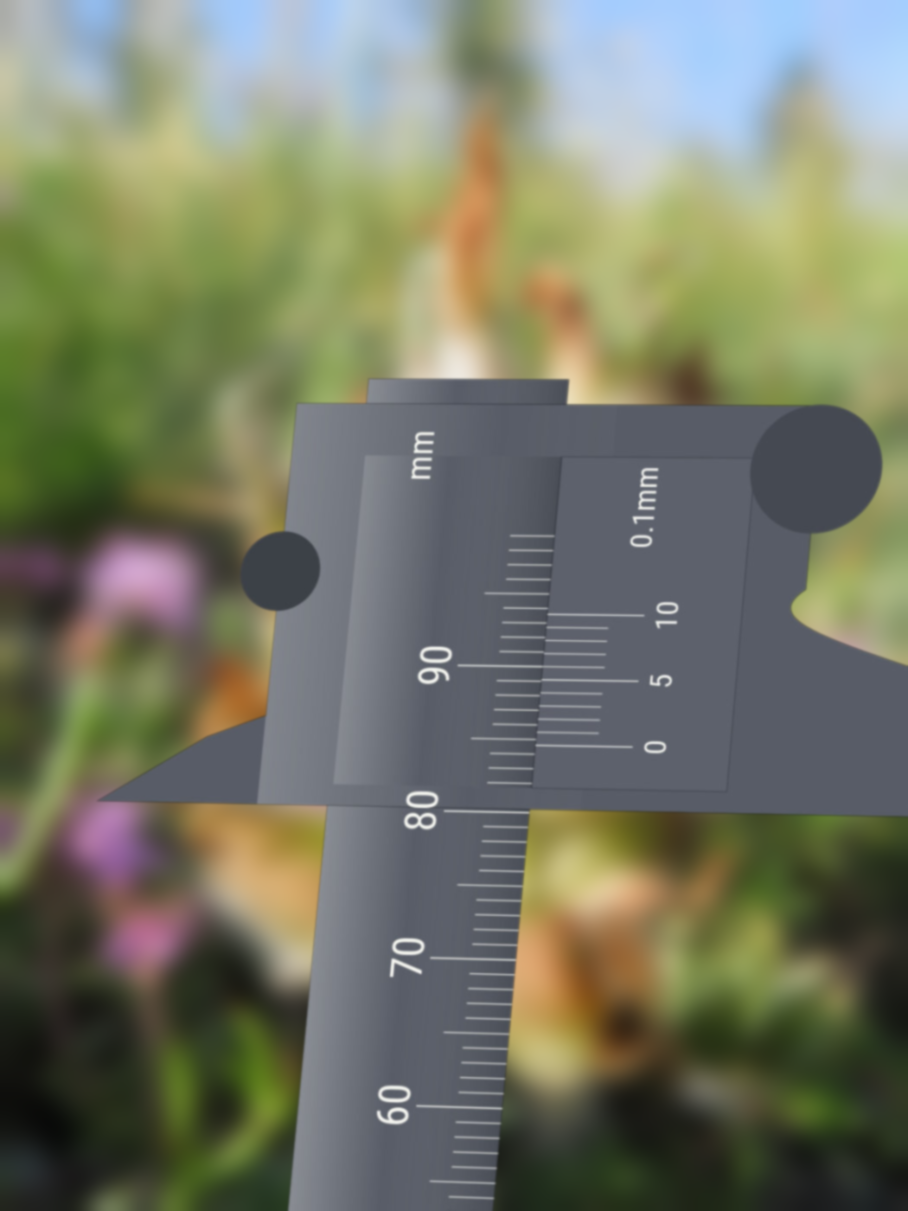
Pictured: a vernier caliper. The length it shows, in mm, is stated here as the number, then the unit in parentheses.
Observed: 84.6 (mm)
